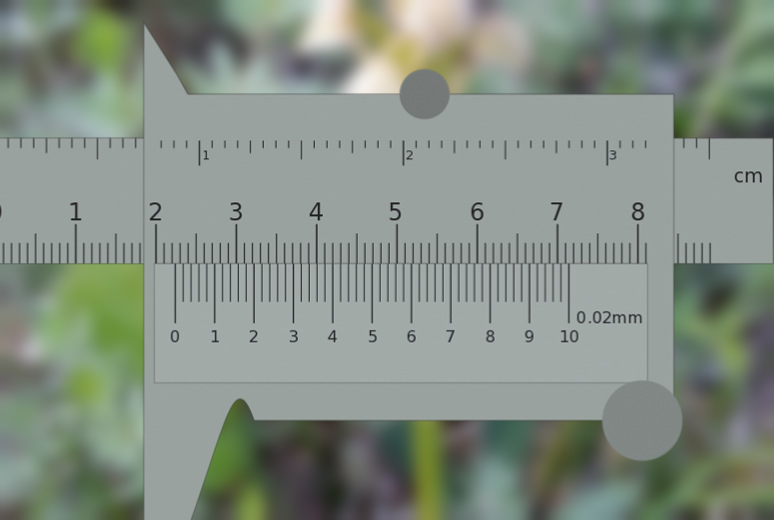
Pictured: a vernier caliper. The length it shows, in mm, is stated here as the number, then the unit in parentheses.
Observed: 22.4 (mm)
